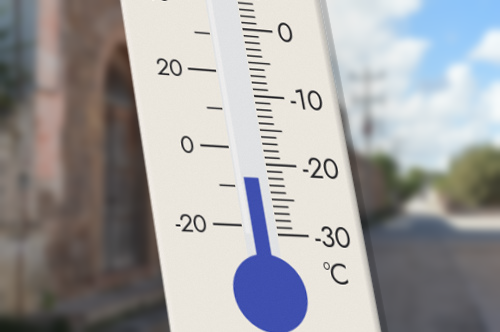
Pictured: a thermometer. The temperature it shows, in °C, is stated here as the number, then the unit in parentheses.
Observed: -22 (°C)
